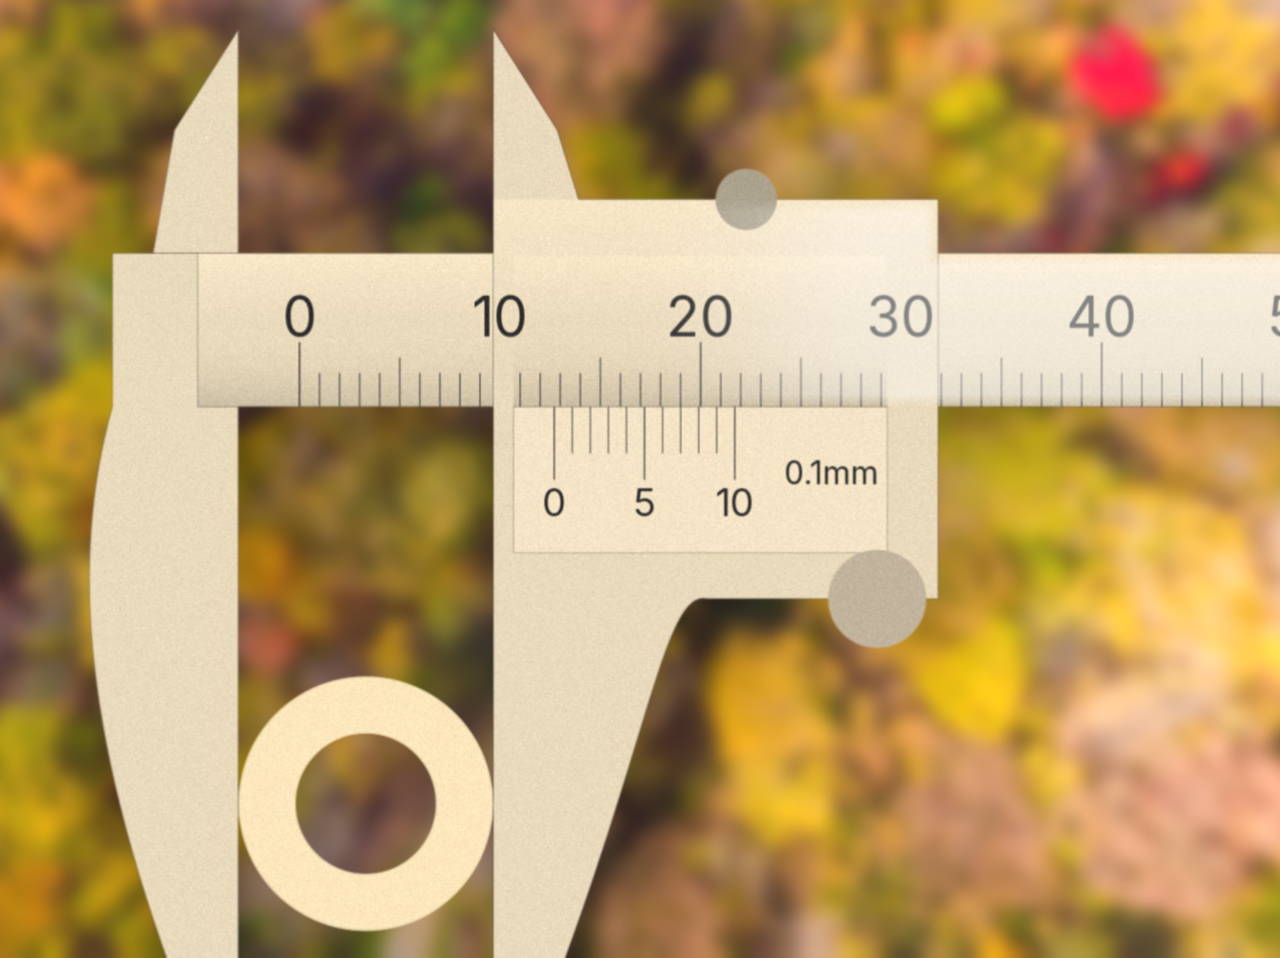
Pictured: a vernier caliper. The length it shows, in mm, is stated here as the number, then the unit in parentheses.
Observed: 12.7 (mm)
